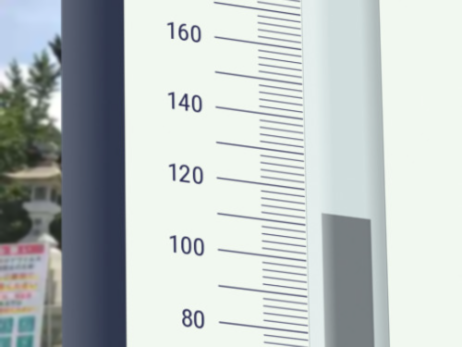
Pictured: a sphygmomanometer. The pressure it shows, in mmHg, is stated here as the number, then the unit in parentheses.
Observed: 114 (mmHg)
